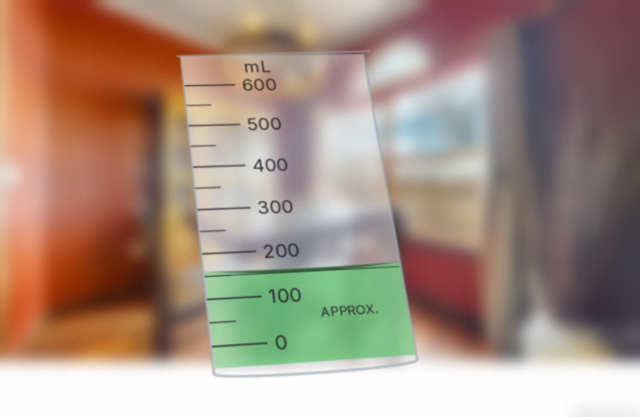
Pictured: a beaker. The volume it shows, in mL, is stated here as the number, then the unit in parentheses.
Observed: 150 (mL)
